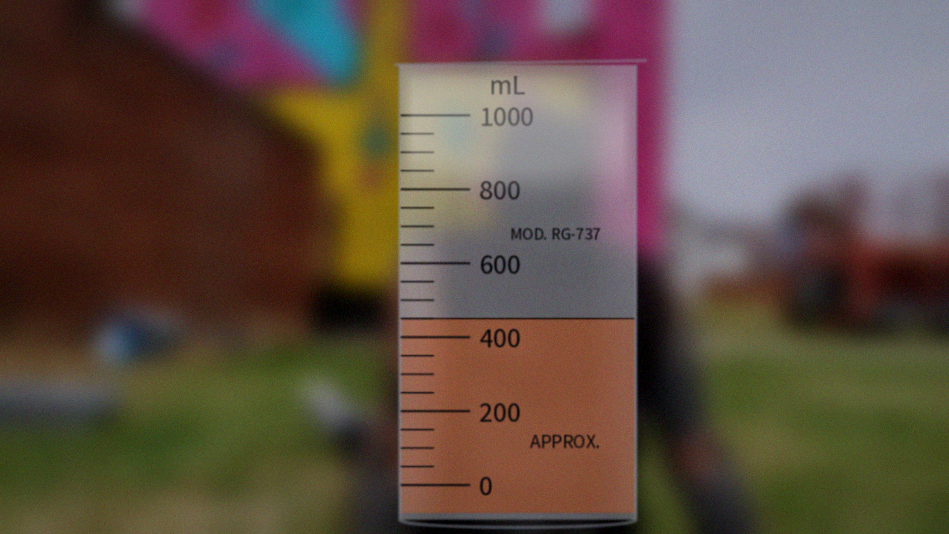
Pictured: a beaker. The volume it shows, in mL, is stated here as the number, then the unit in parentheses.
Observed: 450 (mL)
